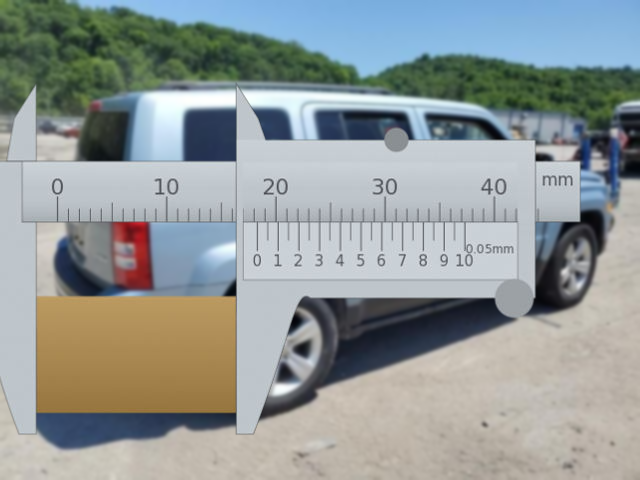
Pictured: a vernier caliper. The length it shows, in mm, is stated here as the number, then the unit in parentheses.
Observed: 18.3 (mm)
